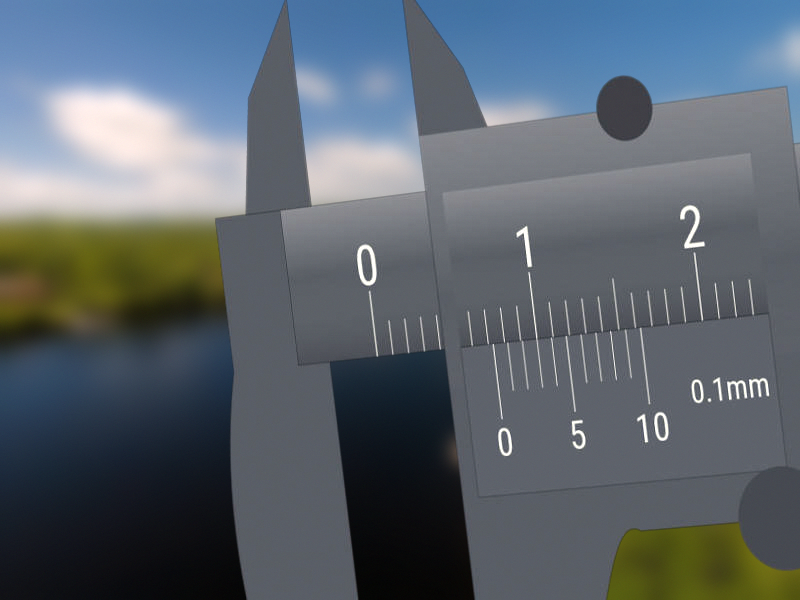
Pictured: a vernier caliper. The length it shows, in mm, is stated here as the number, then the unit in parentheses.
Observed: 7.3 (mm)
